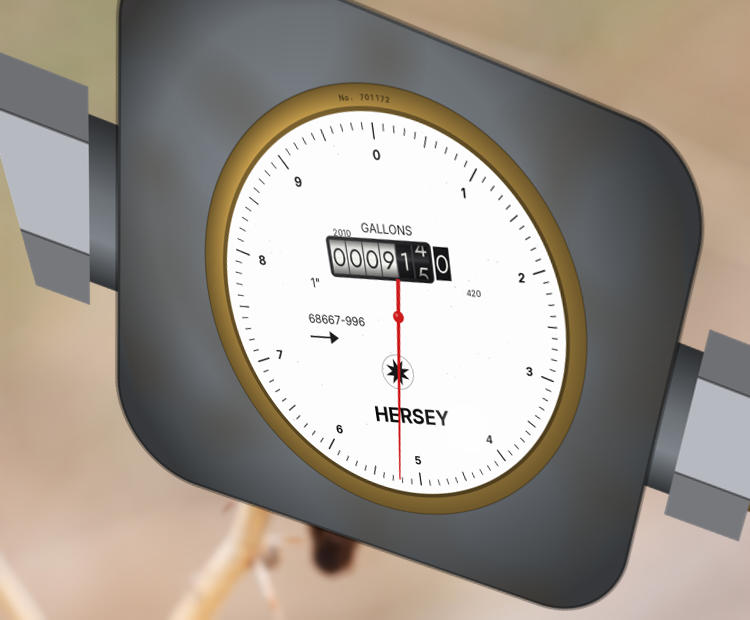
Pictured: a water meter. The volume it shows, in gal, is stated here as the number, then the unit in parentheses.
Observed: 9145.2 (gal)
